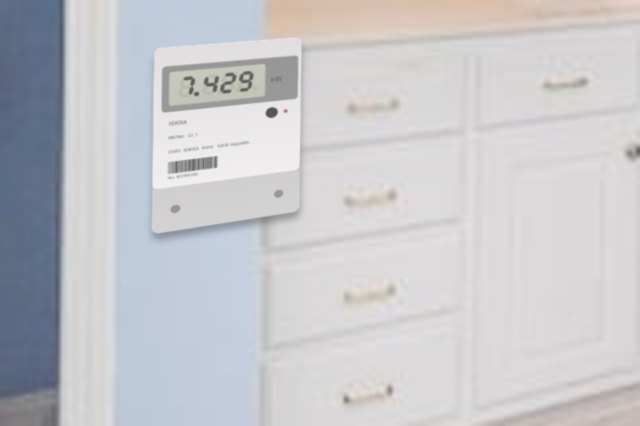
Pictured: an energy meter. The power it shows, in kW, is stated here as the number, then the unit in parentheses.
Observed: 7.429 (kW)
